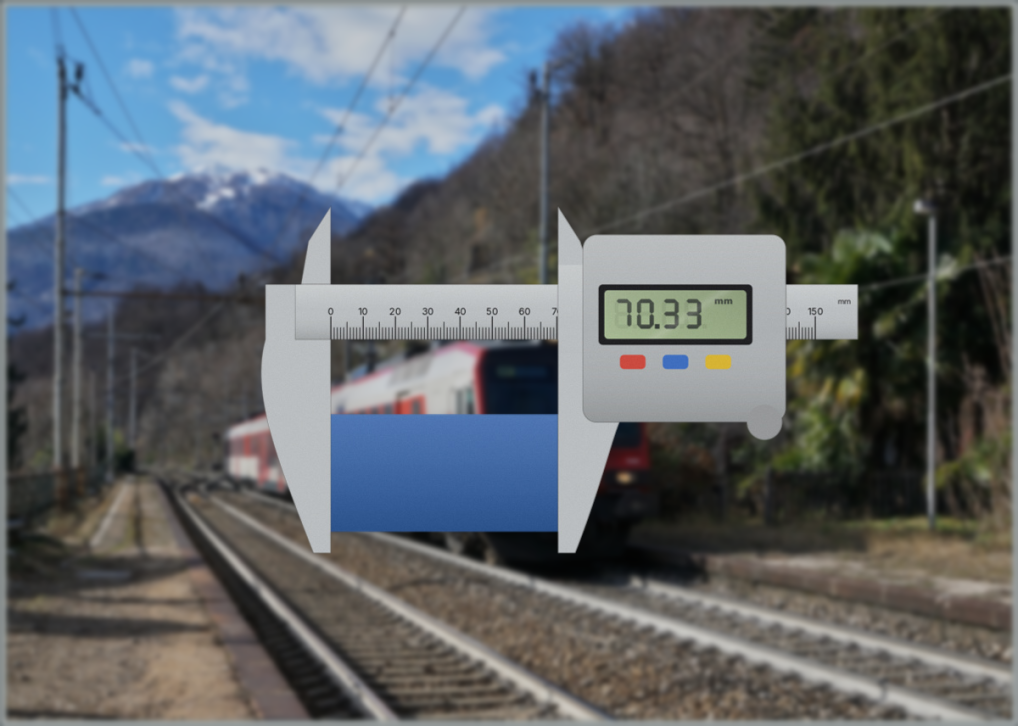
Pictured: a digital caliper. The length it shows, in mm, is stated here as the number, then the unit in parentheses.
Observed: 70.33 (mm)
